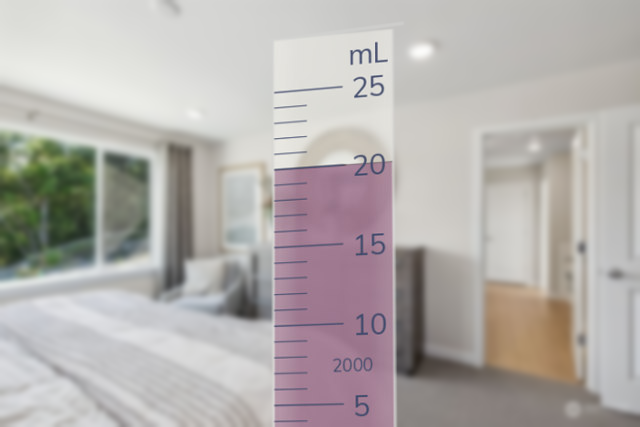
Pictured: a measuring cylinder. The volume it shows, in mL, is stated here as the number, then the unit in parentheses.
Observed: 20 (mL)
